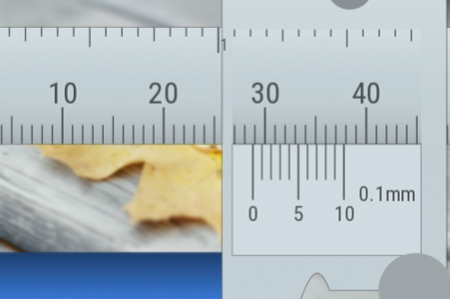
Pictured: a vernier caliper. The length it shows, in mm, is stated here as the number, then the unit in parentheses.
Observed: 28.8 (mm)
